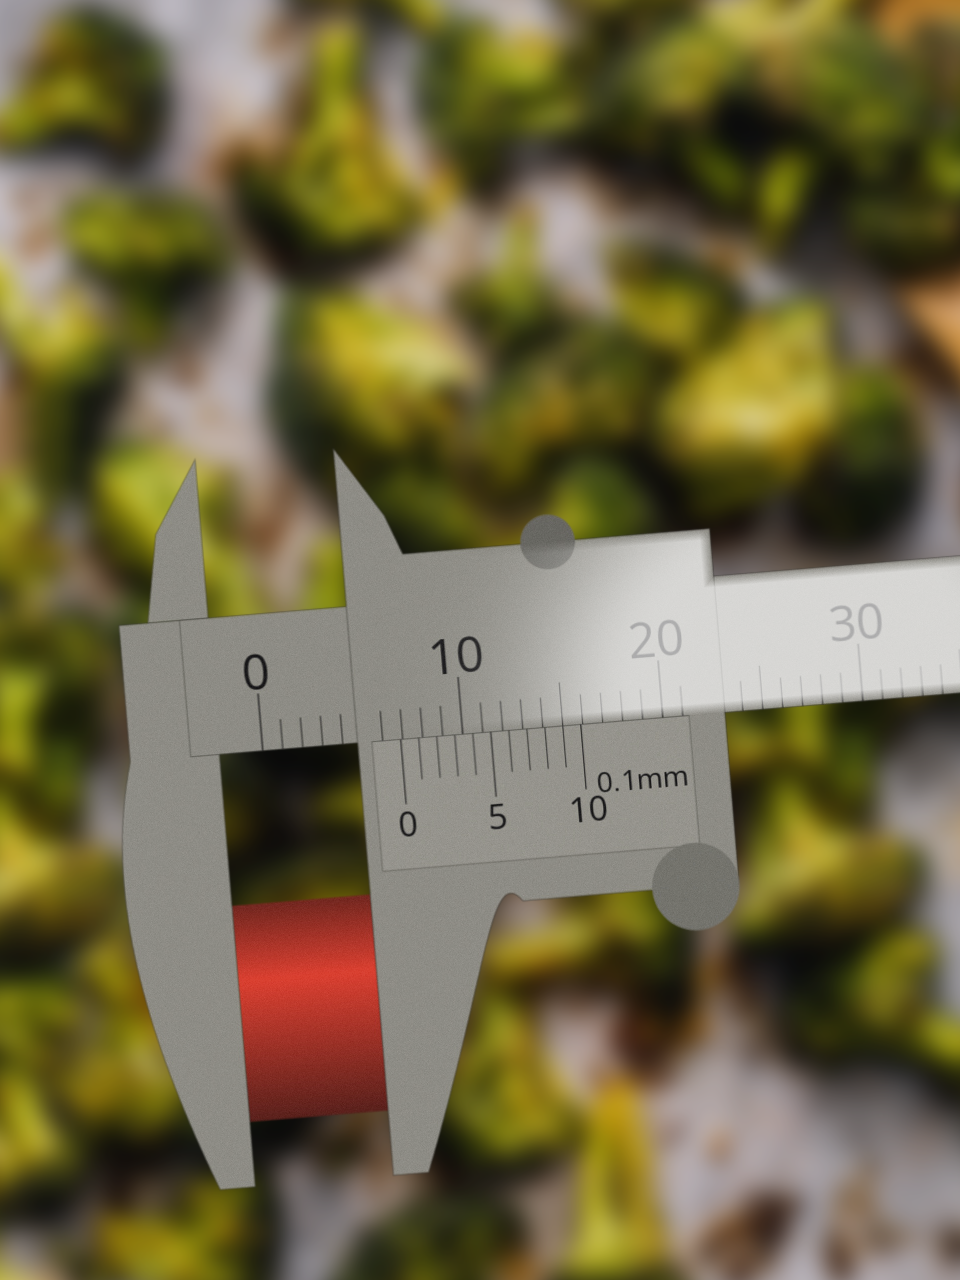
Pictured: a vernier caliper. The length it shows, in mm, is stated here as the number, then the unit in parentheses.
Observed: 6.9 (mm)
